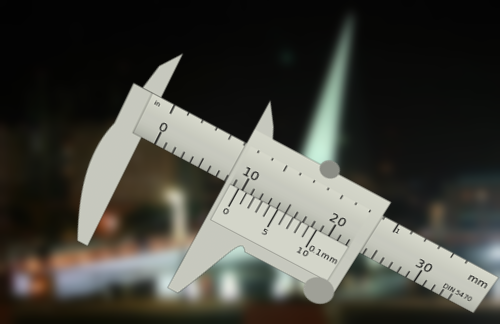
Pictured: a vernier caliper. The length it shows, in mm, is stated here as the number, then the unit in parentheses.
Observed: 9.6 (mm)
